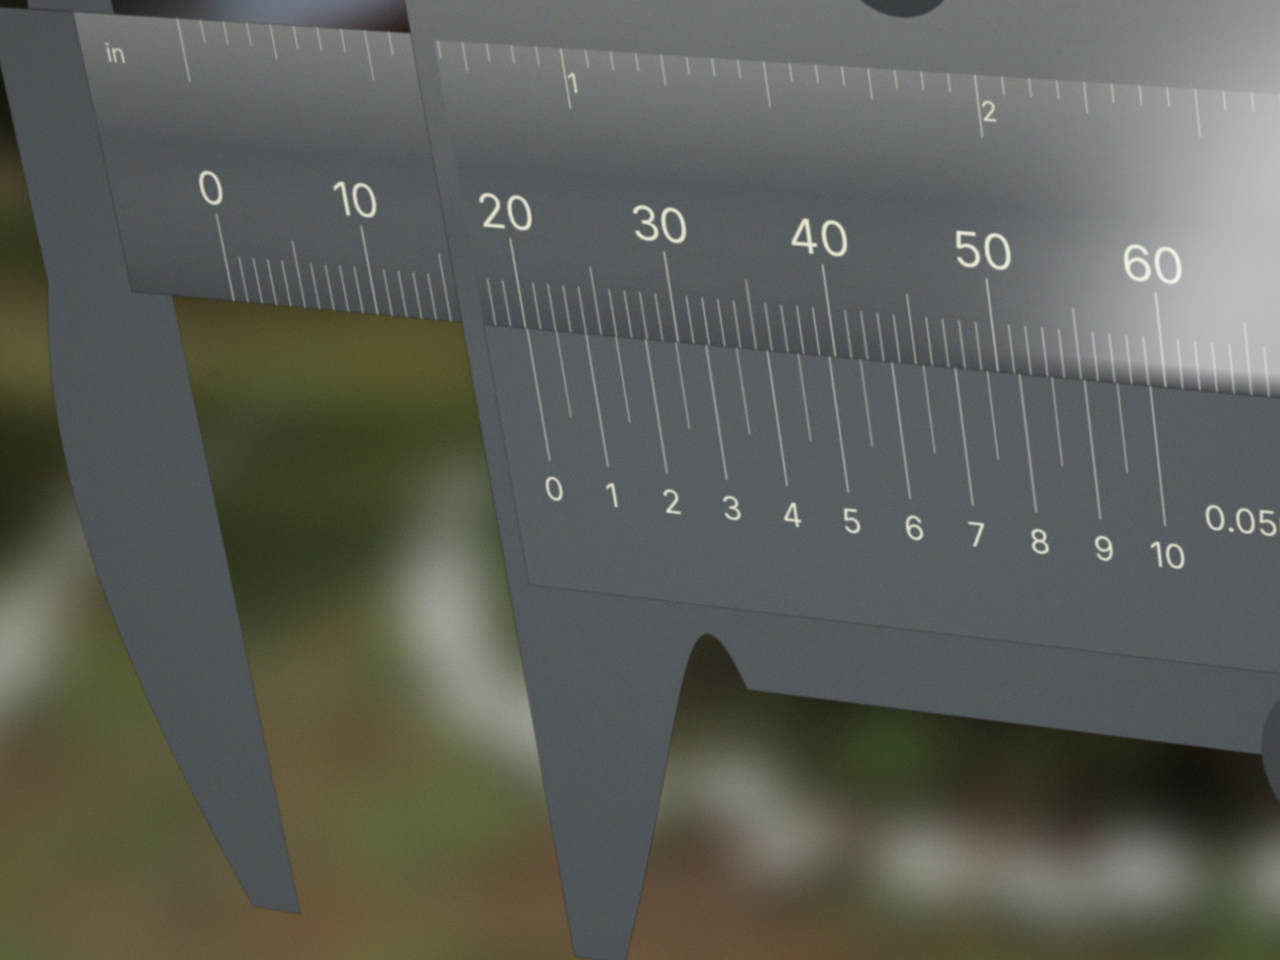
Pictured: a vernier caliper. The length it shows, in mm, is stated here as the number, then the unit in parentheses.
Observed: 20.1 (mm)
